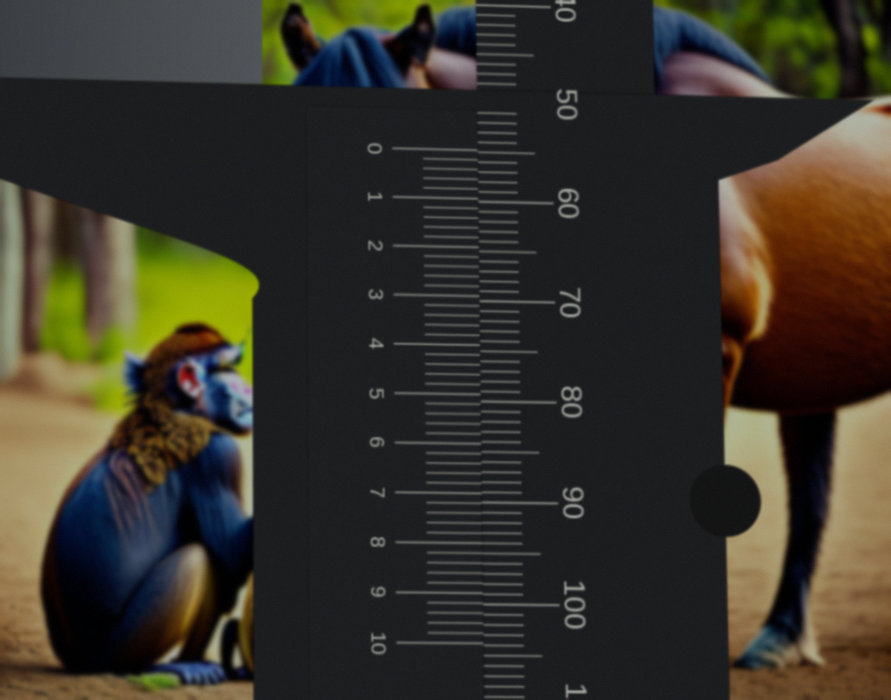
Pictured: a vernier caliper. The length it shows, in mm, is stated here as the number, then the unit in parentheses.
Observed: 54.8 (mm)
